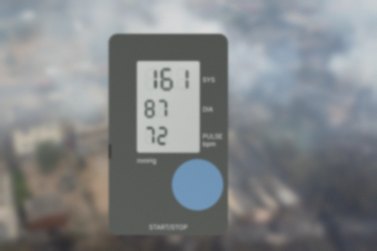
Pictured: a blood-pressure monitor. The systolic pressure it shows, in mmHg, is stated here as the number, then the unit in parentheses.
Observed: 161 (mmHg)
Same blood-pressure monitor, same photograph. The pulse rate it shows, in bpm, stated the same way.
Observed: 72 (bpm)
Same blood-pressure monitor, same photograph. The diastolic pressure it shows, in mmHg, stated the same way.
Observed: 87 (mmHg)
